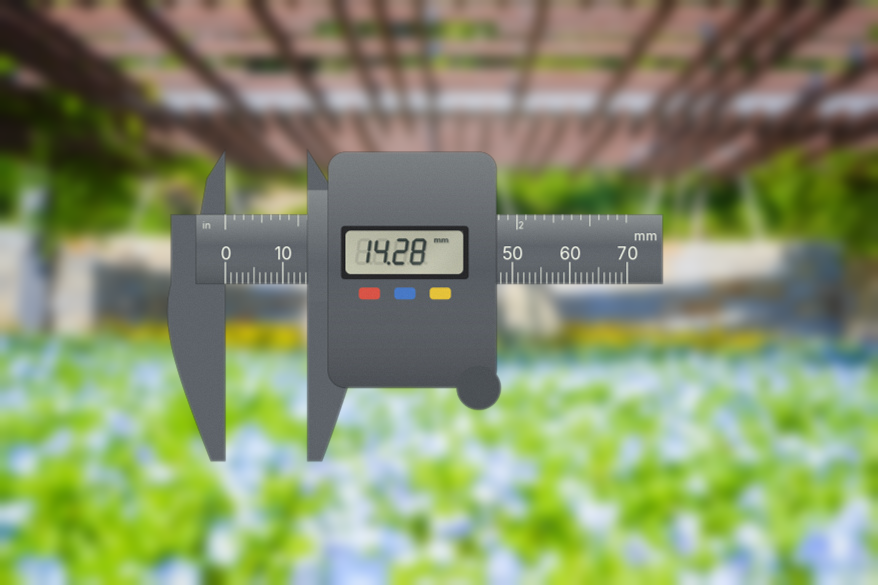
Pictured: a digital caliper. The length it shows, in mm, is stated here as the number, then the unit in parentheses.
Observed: 14.28 (mm)
